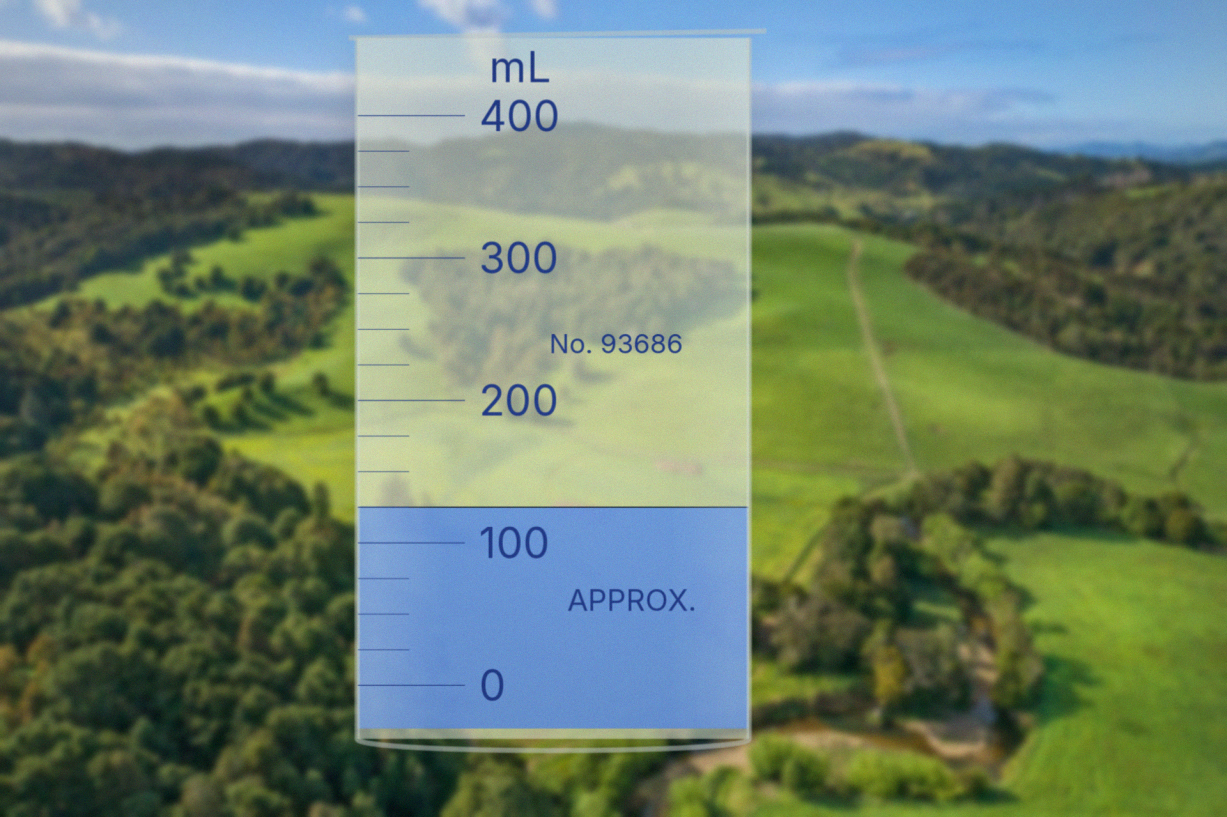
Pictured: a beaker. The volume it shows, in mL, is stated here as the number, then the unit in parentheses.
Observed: 125 (mL)
